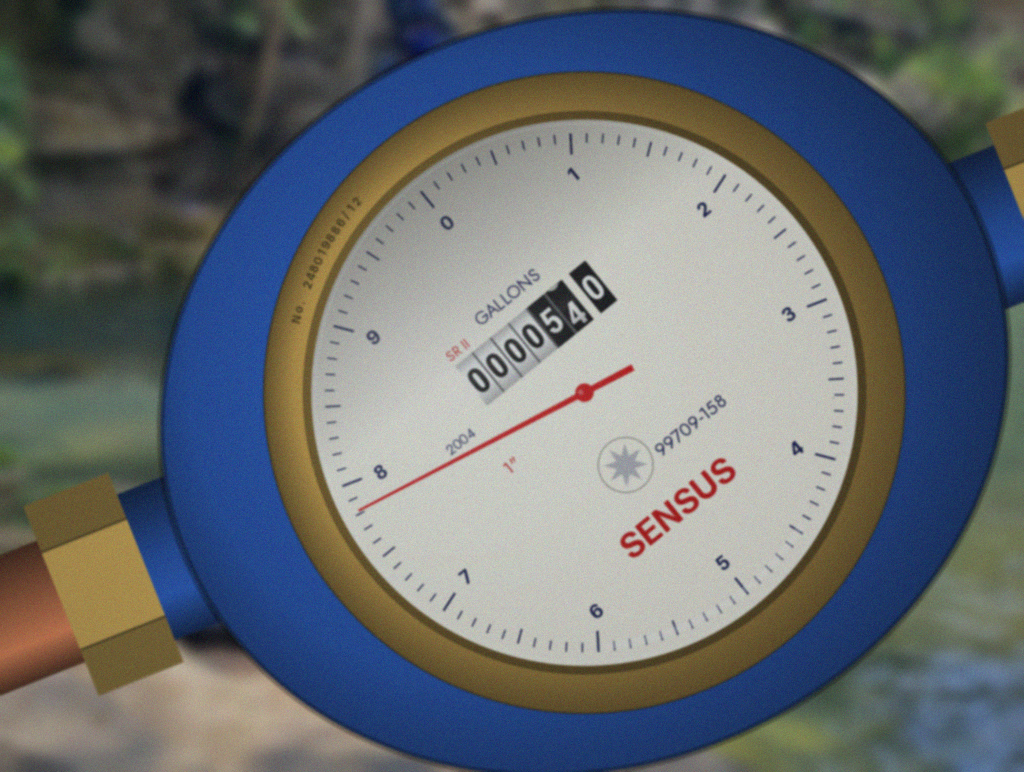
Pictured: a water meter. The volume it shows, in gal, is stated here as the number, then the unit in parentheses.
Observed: 537.8 (gal)
